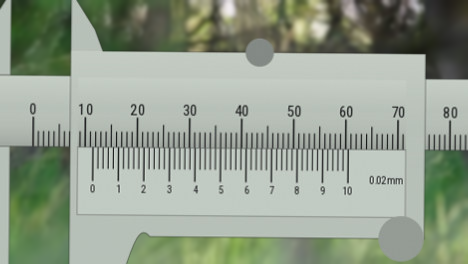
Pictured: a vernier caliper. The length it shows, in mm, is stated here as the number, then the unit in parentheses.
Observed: 11.5 (mm)
